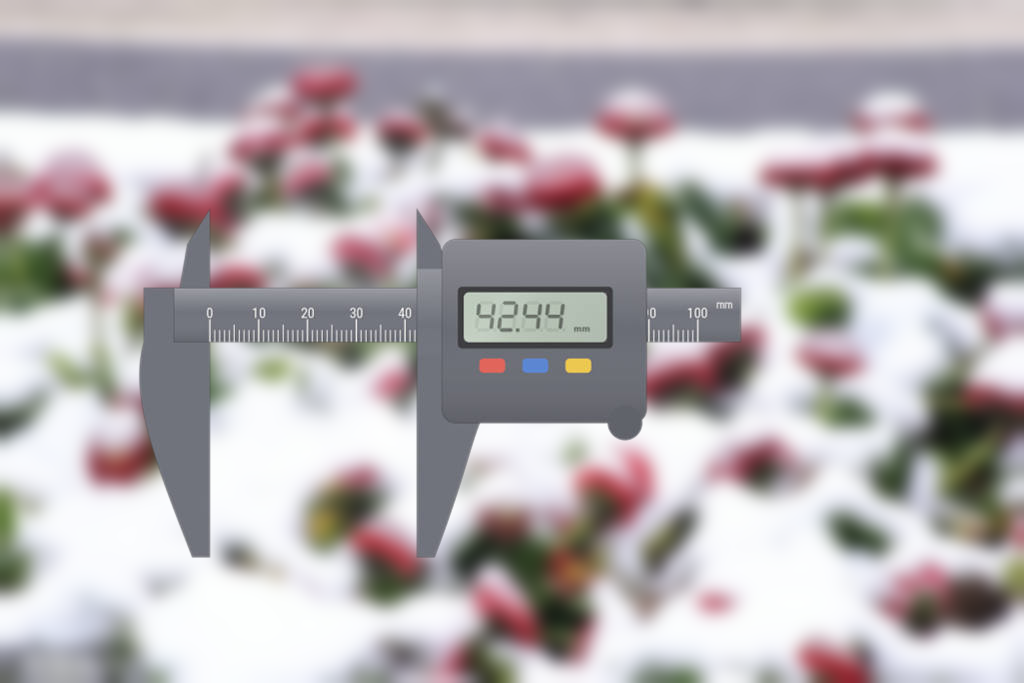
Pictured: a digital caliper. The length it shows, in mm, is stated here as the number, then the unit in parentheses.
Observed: 42.44 (mm)
